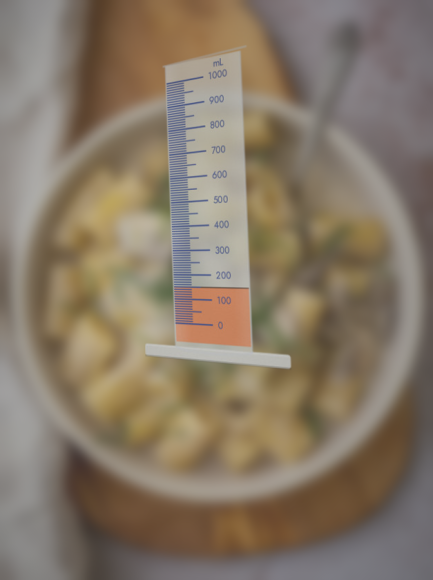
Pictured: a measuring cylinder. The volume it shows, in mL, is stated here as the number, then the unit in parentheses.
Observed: 150 (mL)
